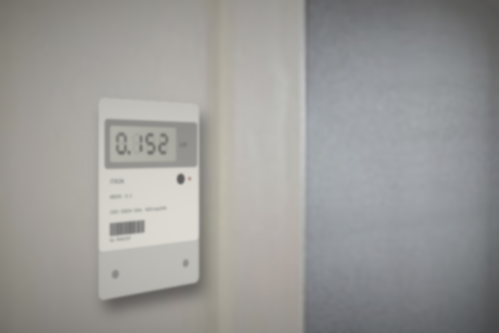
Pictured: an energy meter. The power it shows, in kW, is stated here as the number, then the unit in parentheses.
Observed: 0.152 (kW)
